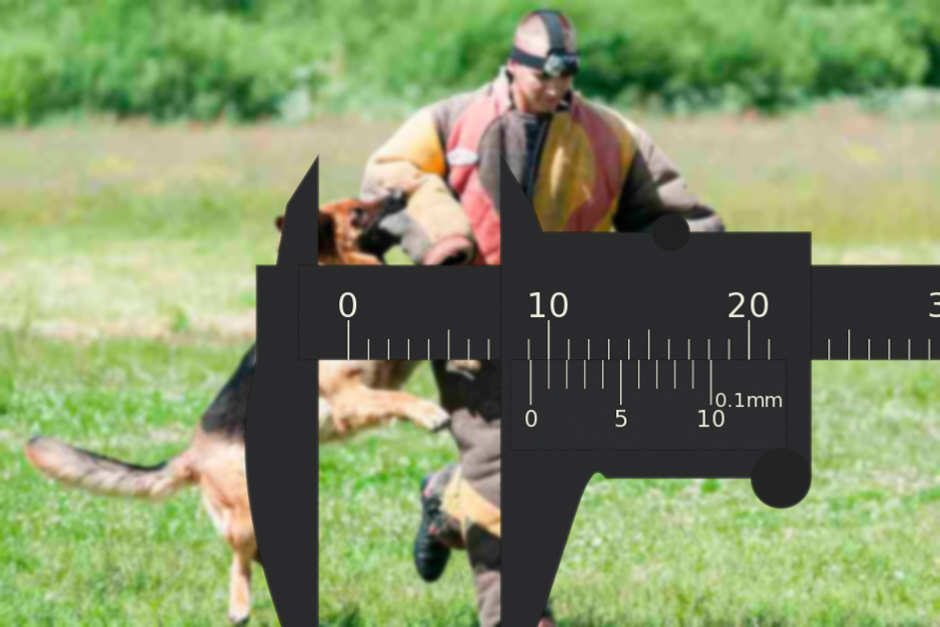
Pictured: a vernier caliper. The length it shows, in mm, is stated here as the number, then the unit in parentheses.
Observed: 9.1 (mm)
